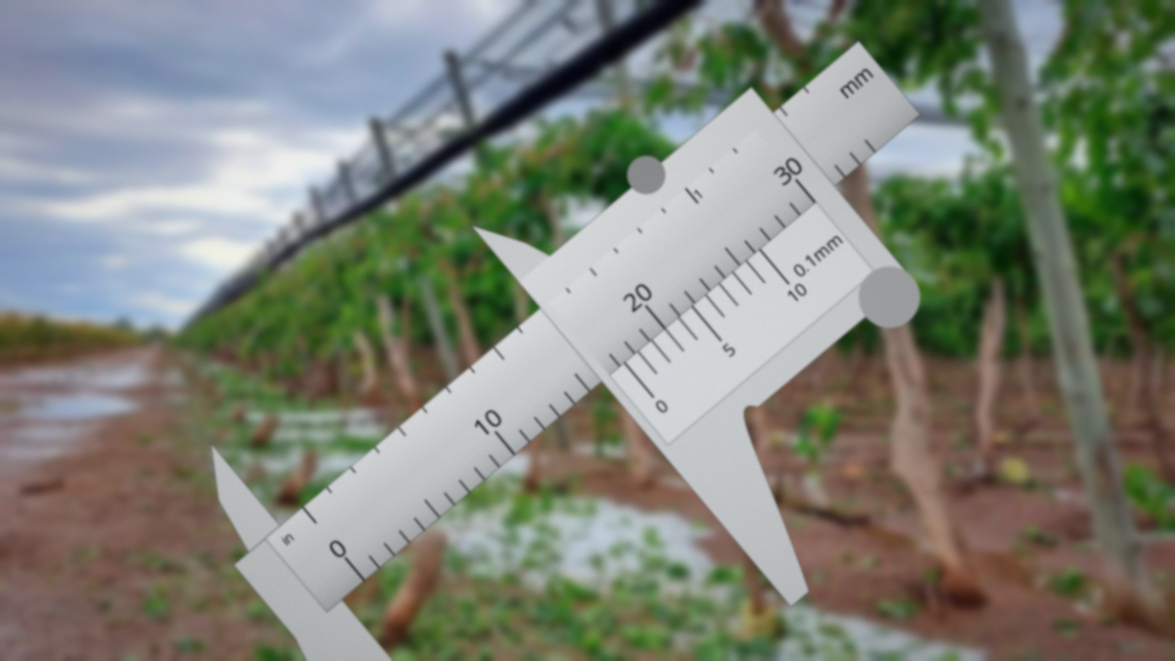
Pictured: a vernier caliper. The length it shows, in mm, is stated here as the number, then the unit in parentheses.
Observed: 17.3 (mm)
